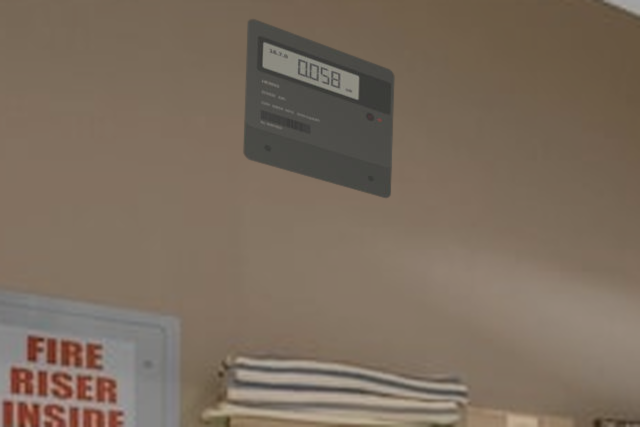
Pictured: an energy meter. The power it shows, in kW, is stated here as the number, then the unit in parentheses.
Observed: 0.058 (kW)
